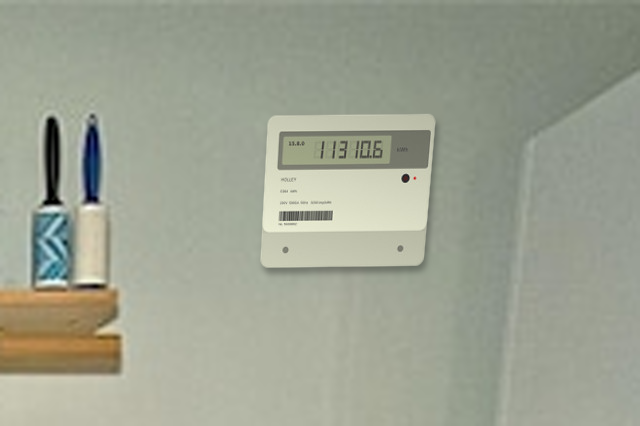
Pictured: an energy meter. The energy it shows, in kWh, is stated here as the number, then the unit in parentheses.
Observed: 11310.6 (kWh)
